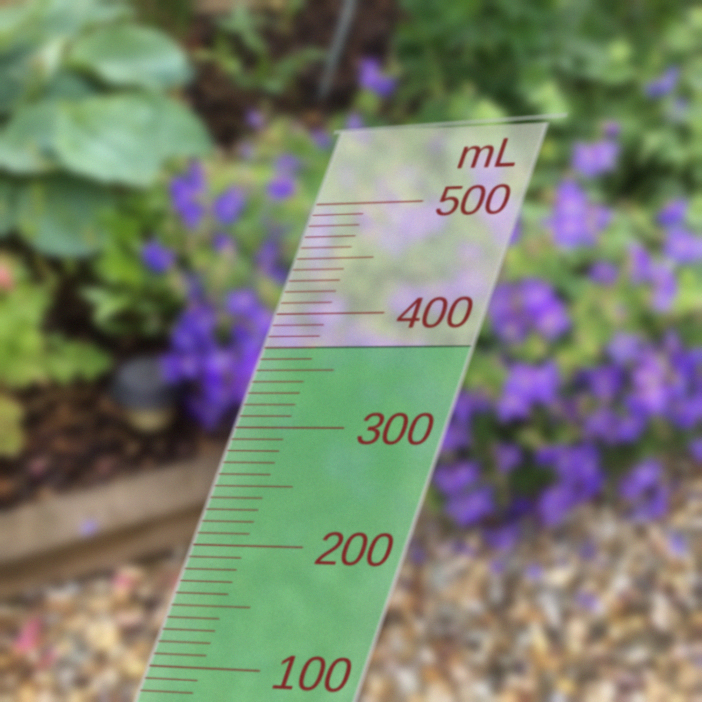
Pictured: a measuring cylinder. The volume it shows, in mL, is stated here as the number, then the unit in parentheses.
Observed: 370 (mL)
